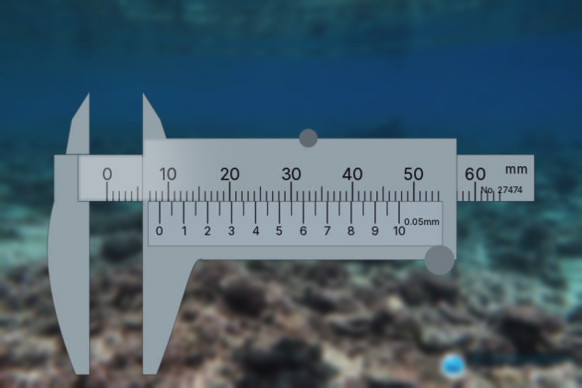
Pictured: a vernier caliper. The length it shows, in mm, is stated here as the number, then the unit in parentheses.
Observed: 8.6 (mm)
